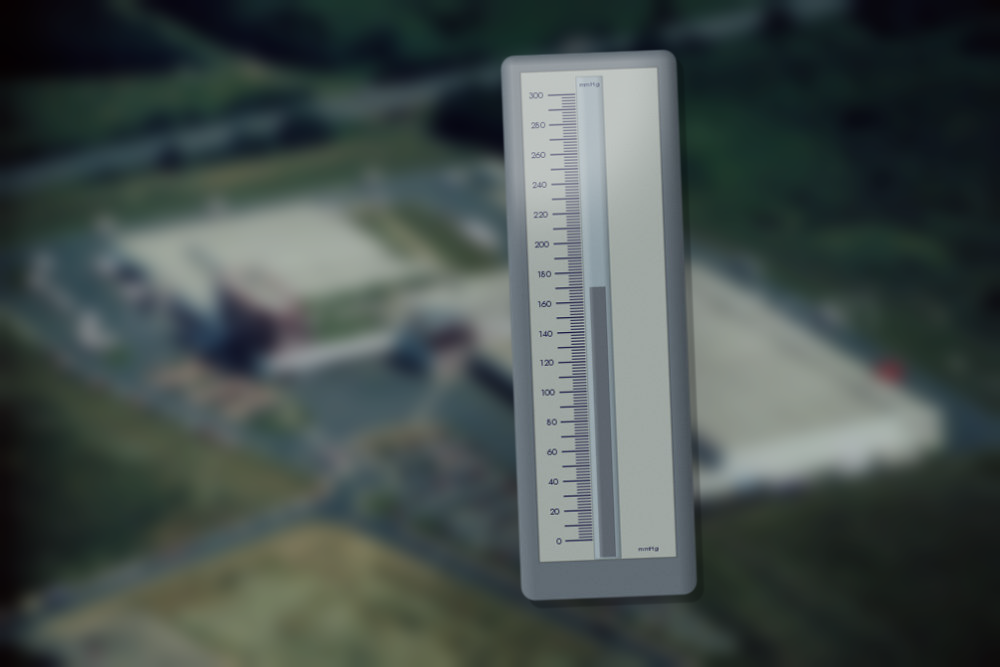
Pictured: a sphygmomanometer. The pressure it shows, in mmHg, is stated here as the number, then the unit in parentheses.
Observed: 170 (mmHg)
